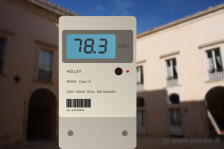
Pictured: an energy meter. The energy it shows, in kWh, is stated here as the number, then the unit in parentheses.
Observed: 78.3 (kWh)
